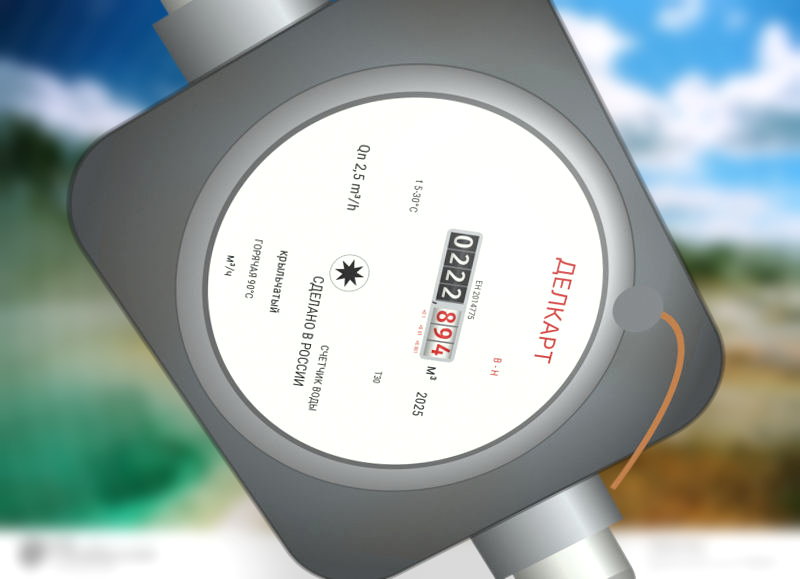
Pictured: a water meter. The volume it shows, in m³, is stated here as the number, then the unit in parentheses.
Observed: 222.894 (m³)
